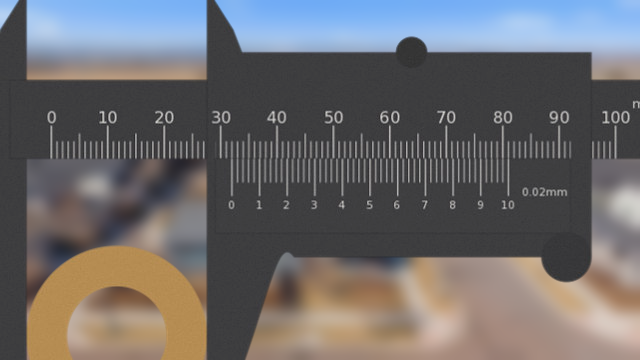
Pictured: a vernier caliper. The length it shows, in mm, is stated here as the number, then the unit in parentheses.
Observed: 32.0 (mm)
